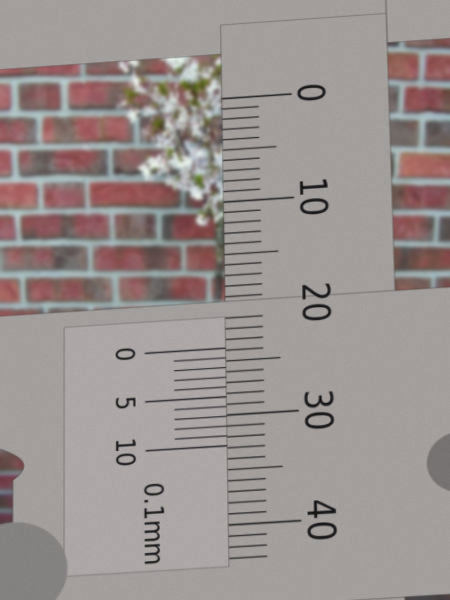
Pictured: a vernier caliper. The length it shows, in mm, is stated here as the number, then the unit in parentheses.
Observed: 23.8 (mm)
